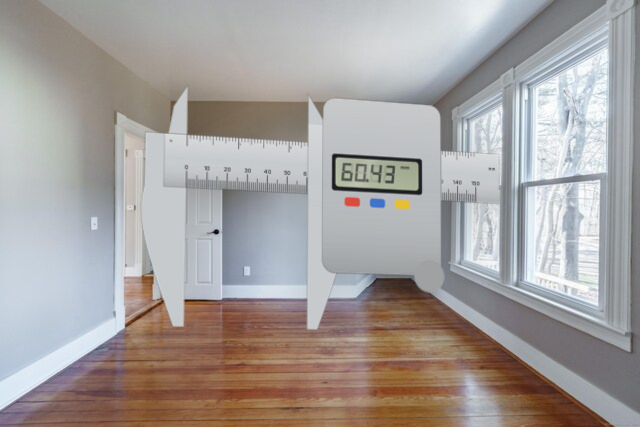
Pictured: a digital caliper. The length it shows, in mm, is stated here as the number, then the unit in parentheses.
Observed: 60.43 (mm)
